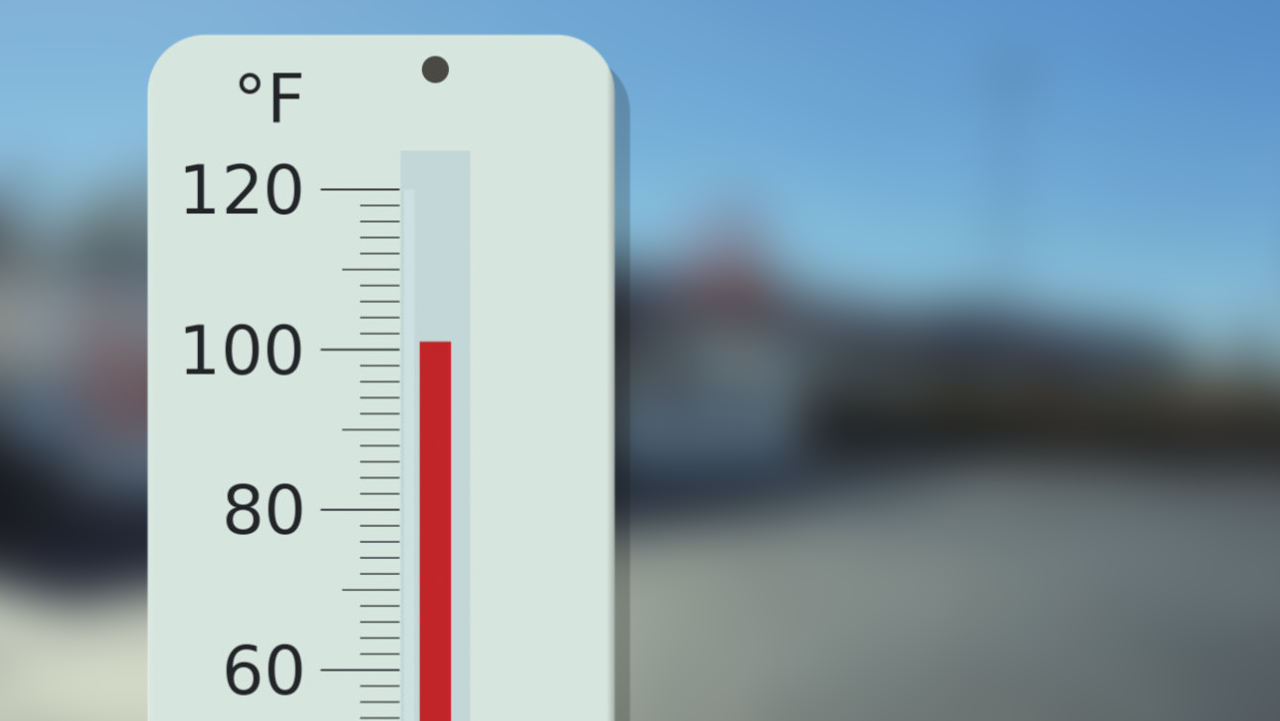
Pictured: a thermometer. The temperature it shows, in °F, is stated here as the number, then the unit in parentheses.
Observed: 101 (°F)
